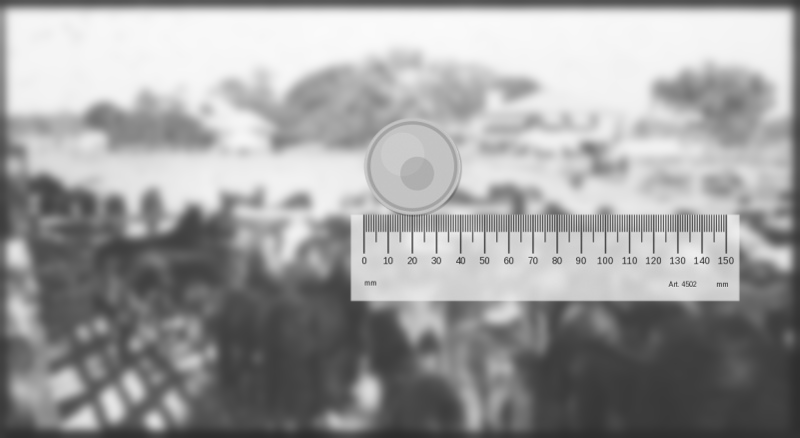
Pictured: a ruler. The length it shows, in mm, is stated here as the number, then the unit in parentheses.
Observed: 40 (mm)
